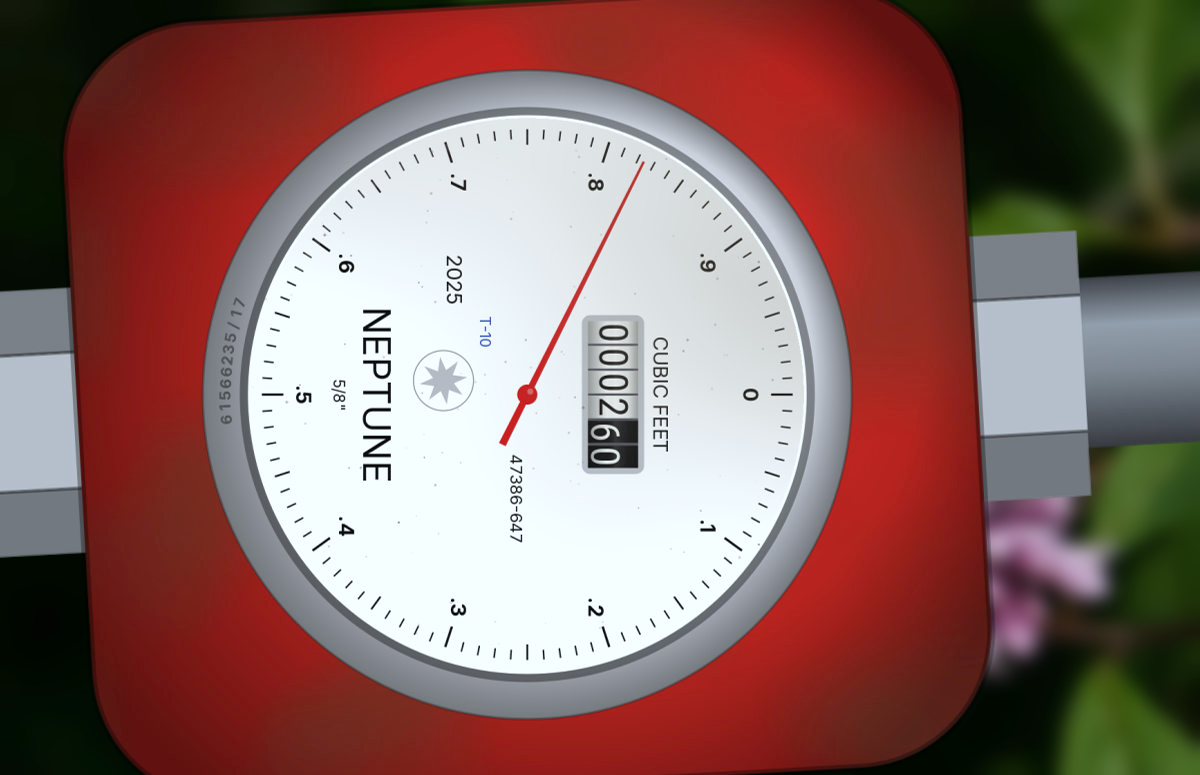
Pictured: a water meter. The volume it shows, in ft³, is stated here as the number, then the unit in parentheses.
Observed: 259.82 (ft³)
